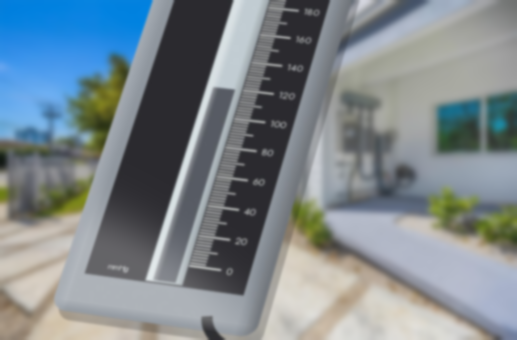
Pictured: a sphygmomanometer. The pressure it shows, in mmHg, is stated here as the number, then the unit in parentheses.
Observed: 120 (mmHg)
